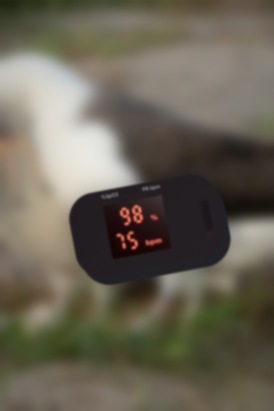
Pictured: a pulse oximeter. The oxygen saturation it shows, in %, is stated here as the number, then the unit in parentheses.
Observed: 98 (%)
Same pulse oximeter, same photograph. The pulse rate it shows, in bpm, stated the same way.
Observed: 75 (bpm)
